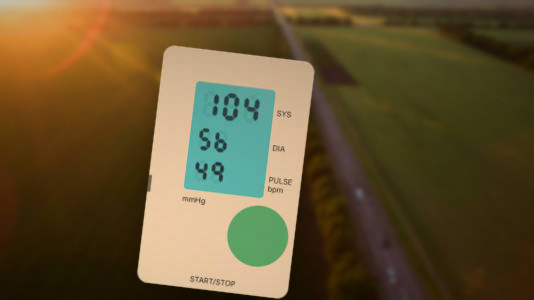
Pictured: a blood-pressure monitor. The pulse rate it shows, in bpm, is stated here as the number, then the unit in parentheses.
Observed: 49 (bpm)
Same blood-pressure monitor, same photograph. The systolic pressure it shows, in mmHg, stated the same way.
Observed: 104 (mmHg)
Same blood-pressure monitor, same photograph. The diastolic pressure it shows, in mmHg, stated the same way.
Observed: 56 (mmHg)
